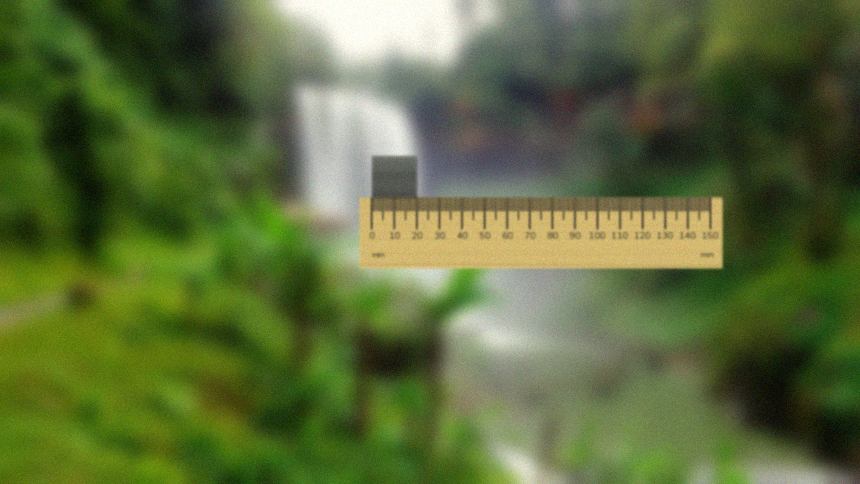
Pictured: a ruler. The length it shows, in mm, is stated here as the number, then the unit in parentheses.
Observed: 20 (mm)
